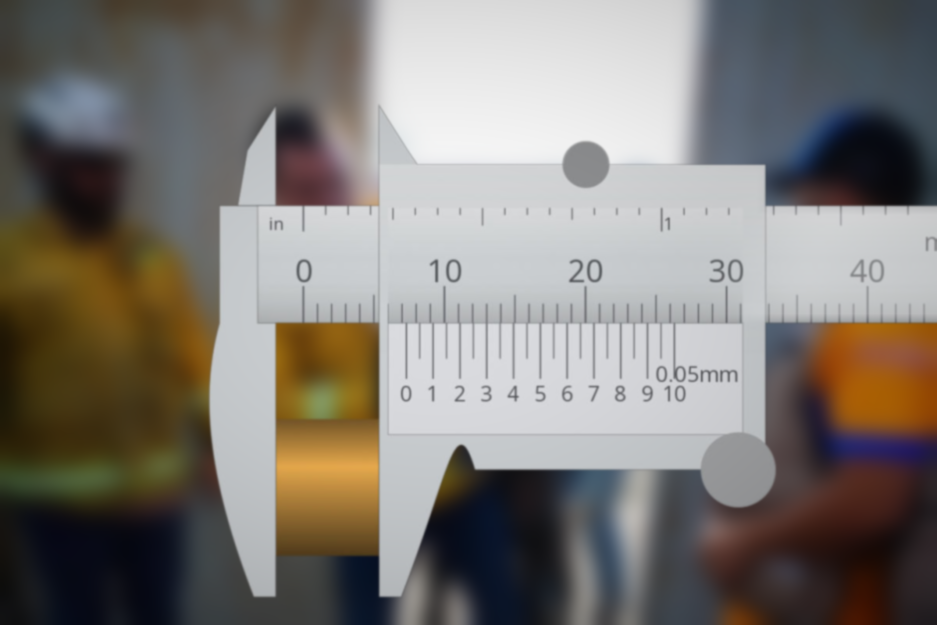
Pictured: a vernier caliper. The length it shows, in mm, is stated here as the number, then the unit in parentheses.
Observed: 7.3 (mm)
